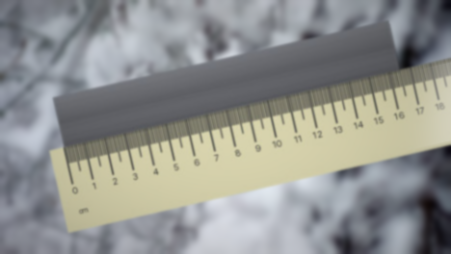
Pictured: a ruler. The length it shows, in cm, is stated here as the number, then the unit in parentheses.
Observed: 16.5 (cm)
